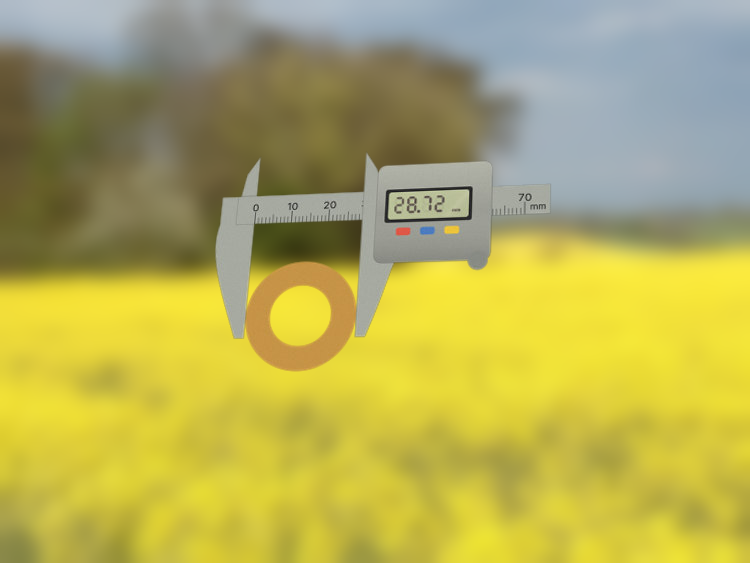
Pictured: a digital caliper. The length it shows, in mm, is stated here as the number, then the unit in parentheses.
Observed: 28.72 (mm)
